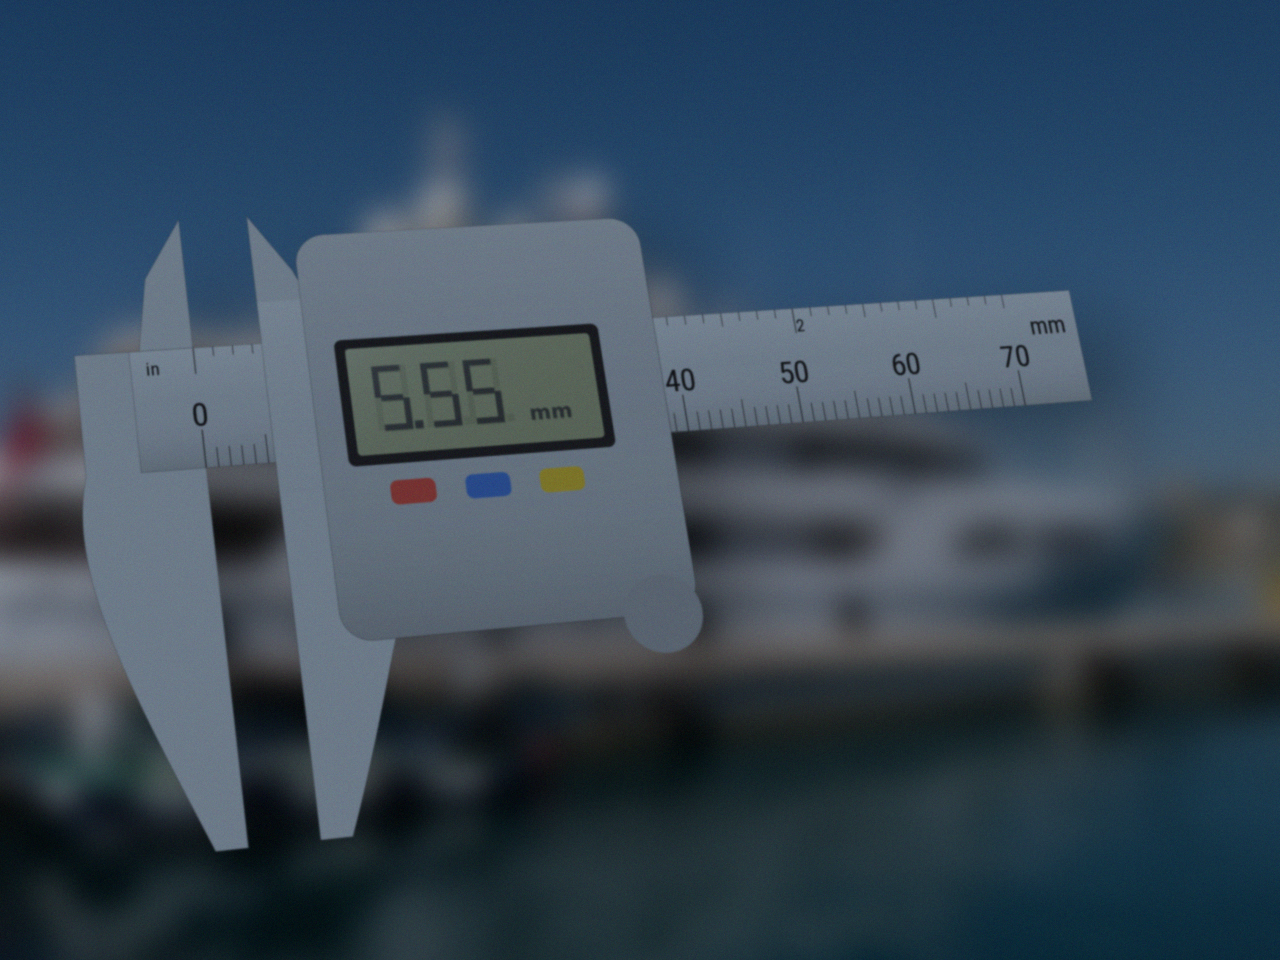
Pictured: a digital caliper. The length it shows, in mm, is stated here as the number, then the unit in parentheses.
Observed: 5.55 (mm)
